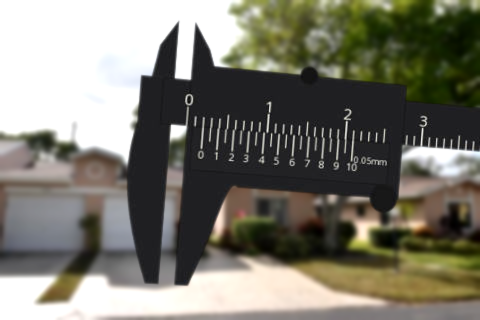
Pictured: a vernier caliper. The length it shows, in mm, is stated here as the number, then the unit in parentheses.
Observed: 2.0 (mm)
